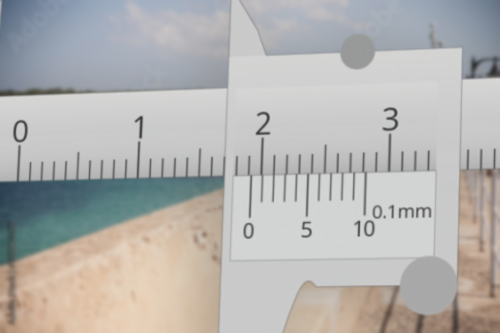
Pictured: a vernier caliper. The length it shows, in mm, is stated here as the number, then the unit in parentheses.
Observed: 19.2 (mm)
